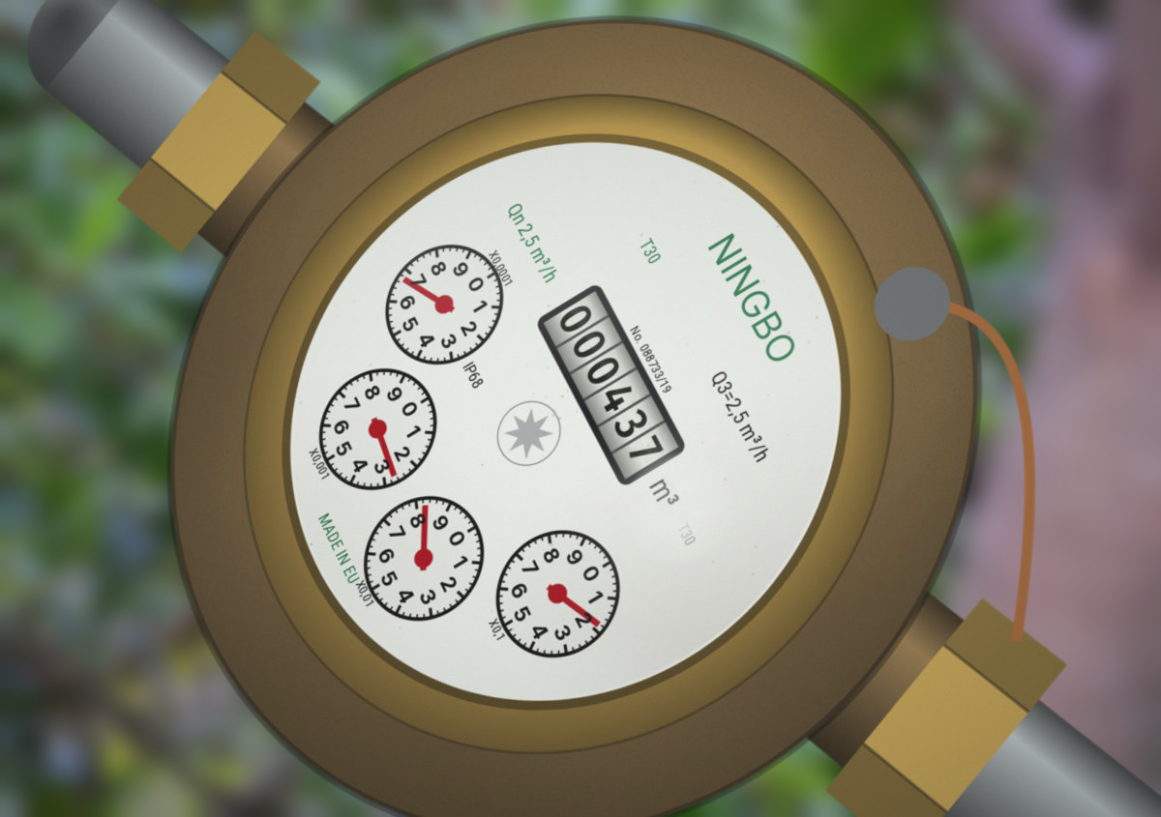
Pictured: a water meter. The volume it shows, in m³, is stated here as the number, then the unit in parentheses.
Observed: 437.1826 (m³)
